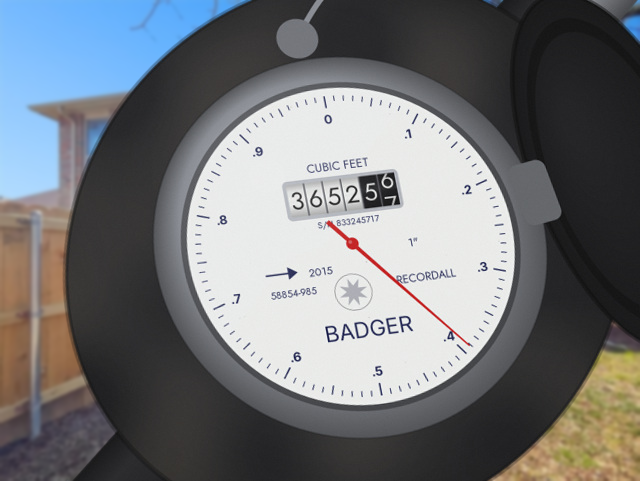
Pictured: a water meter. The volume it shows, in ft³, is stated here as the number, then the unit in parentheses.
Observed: 365256.39 (ft³)
